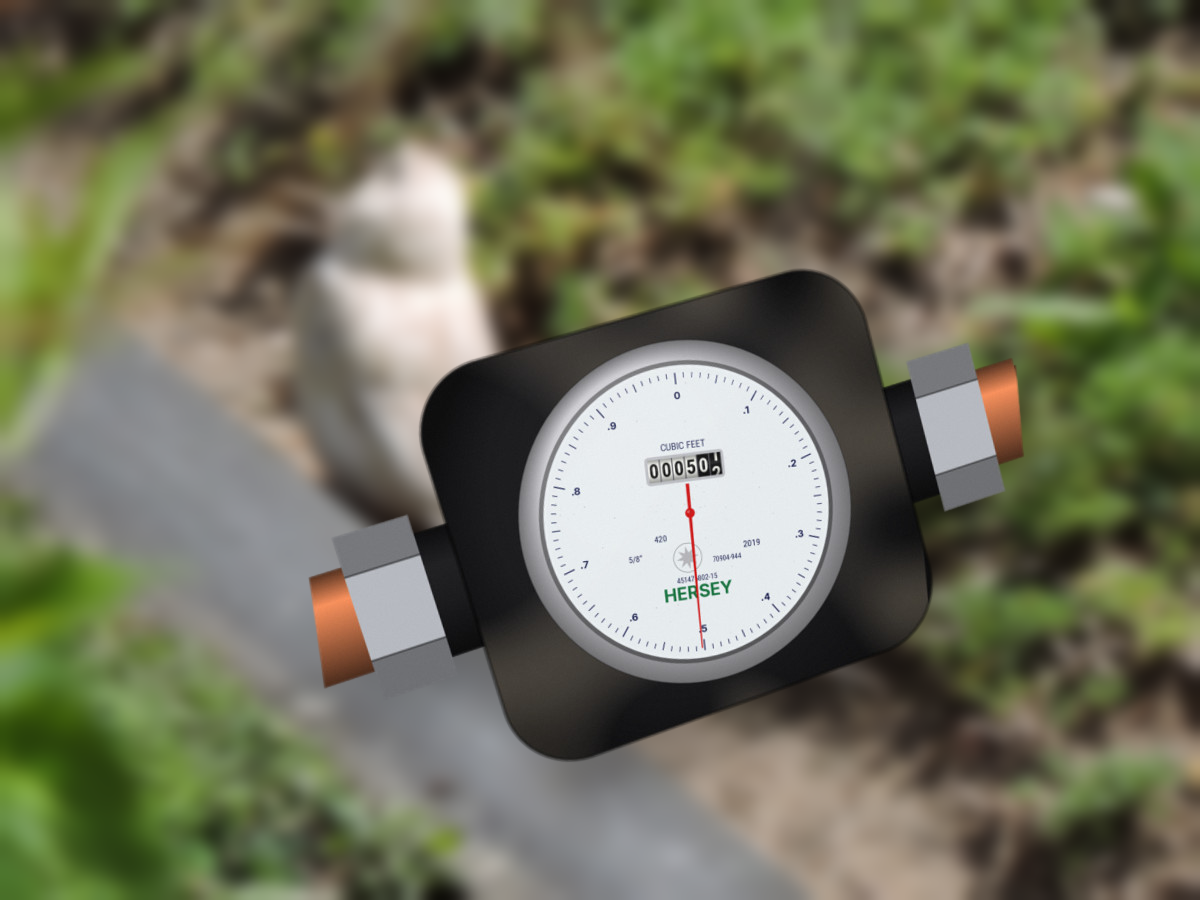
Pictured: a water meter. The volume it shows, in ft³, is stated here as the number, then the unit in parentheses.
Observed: 501.50 (ft³)
